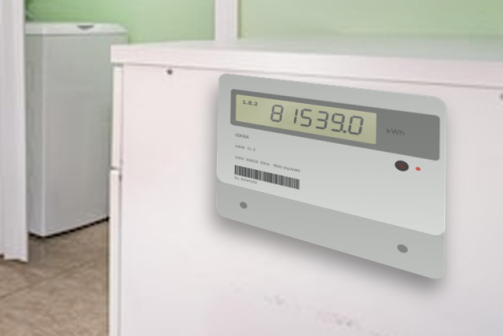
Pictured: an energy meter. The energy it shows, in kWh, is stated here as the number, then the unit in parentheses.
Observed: 81539.0 (kWh)
